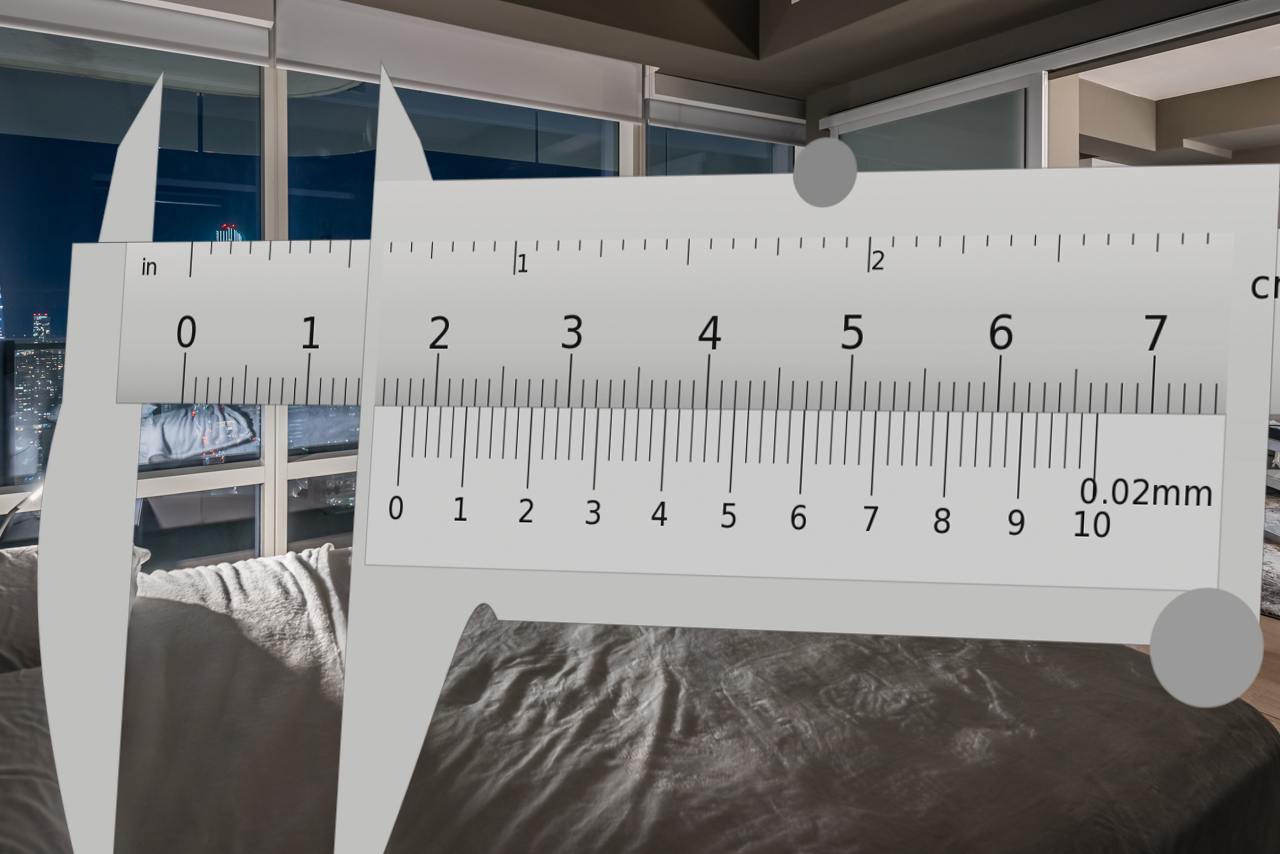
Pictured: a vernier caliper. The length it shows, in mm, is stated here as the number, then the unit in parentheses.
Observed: 17.5 (mm)
